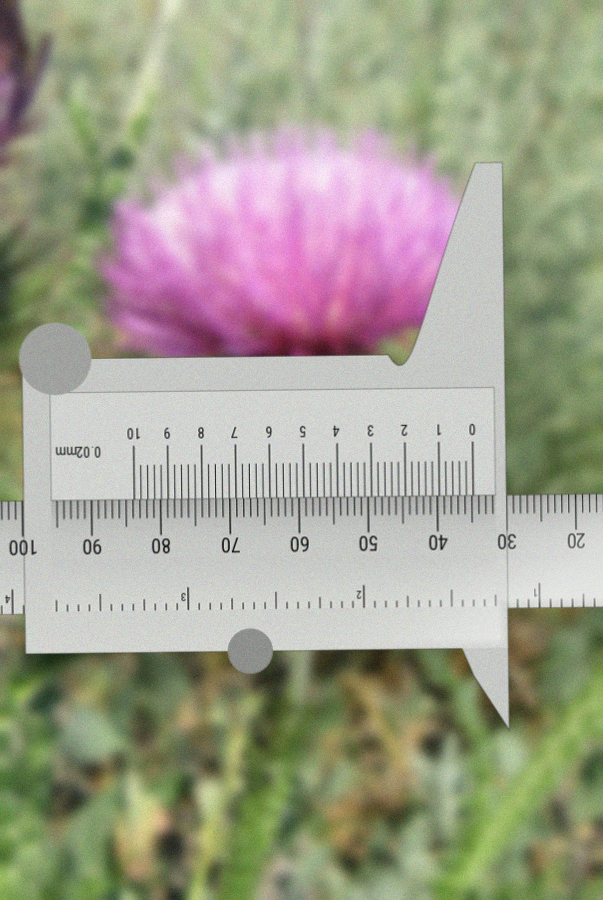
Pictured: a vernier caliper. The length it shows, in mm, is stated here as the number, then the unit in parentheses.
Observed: 34.8 (mm)
